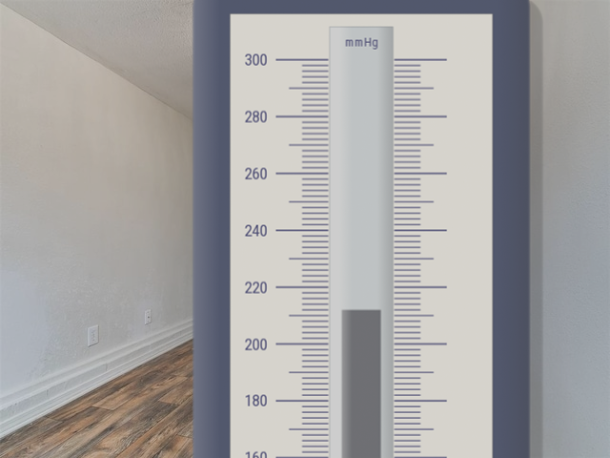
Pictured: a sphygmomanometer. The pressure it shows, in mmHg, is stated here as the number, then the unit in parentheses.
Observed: 212 (mmHg)
